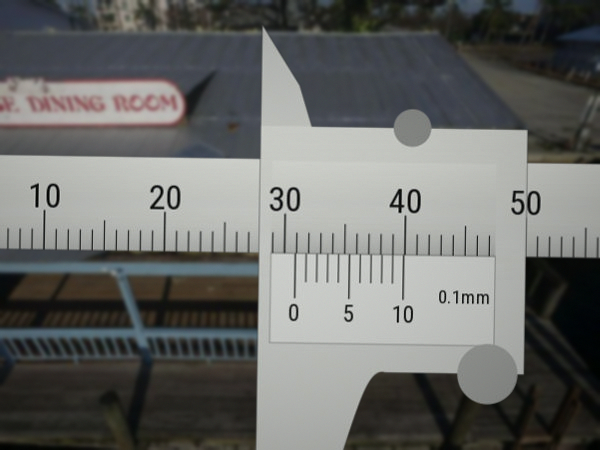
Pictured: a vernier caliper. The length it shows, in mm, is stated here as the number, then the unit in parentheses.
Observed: 30.9 (mm)
